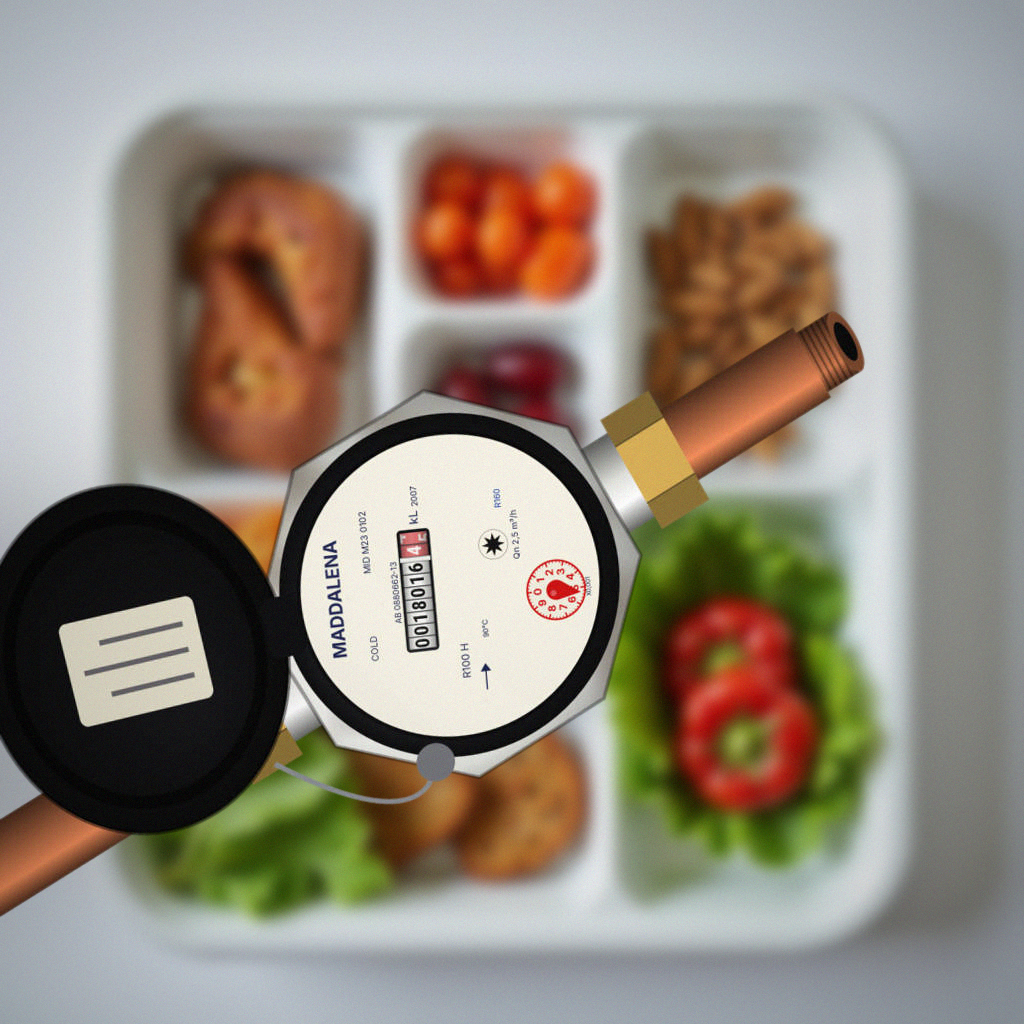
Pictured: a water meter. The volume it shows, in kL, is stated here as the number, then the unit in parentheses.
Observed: 18016.445 (kL)
